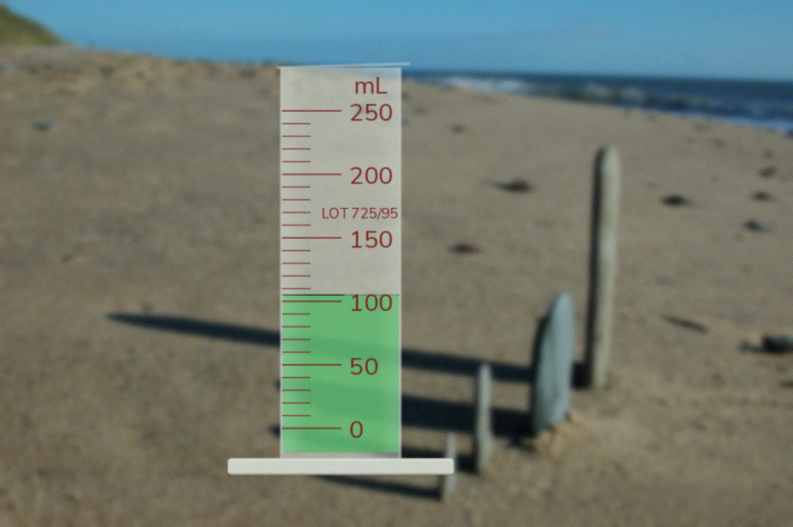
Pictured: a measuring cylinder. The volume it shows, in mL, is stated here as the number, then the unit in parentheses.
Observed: 105 (mL)
